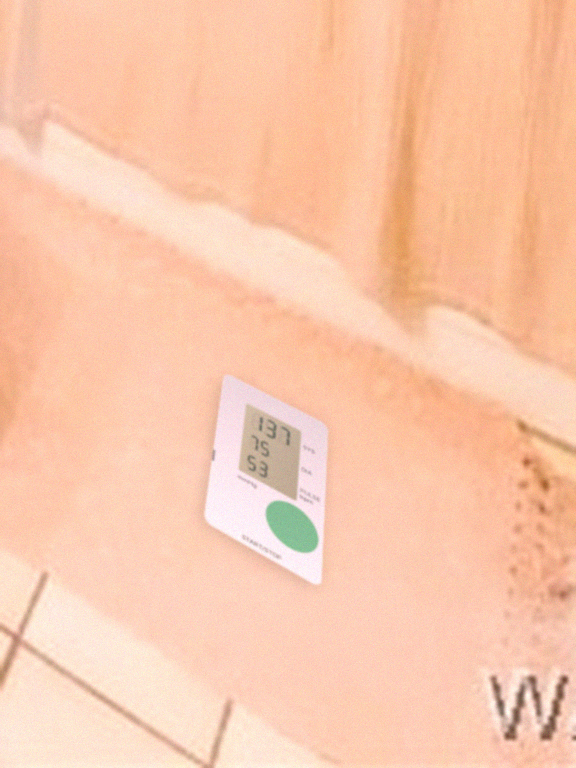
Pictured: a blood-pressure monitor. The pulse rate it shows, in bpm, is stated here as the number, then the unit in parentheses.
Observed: 53 (bpm)
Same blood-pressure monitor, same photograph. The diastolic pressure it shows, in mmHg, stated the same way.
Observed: 75 (mmHg)
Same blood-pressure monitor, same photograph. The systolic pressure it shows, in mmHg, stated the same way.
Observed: 137 (mmHg)
